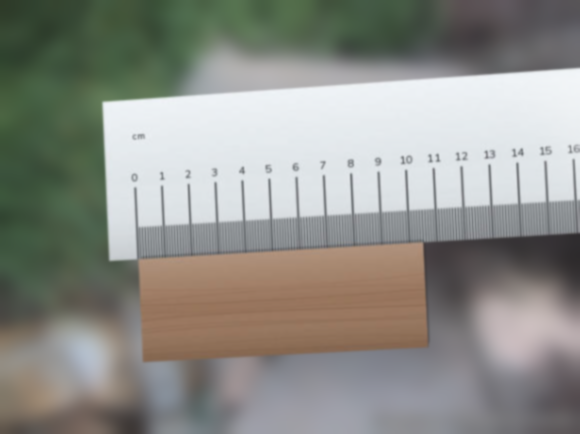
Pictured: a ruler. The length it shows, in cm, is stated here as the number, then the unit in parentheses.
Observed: 10.5 (cm)
